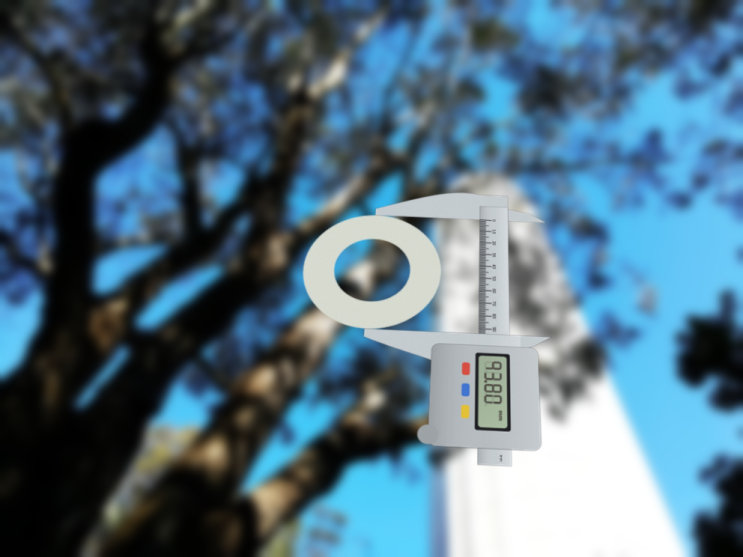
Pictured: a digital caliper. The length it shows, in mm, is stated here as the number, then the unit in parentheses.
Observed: 93.80 (mm)
